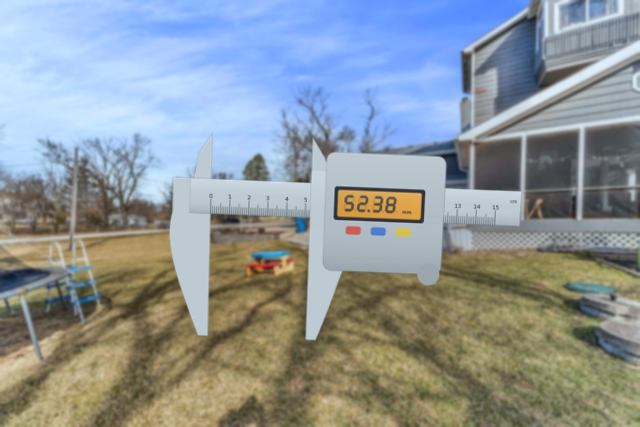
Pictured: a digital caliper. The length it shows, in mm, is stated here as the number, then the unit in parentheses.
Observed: 52.38 (mm)
